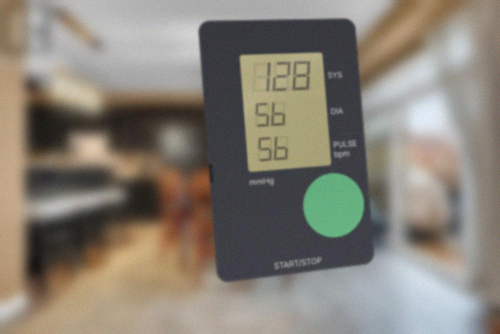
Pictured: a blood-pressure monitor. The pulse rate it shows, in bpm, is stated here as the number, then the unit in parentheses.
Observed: 56 (bpm)
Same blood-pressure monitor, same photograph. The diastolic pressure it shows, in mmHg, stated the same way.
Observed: 56 (mmHg)
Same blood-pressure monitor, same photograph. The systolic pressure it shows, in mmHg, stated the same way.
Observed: 128 (mmHg)
